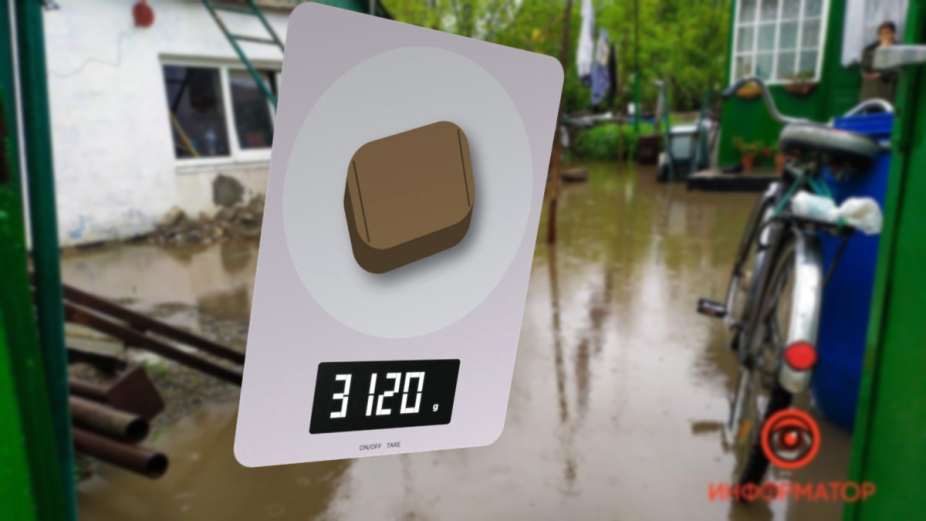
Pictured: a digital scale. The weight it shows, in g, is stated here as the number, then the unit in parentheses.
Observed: 3120 (g)
